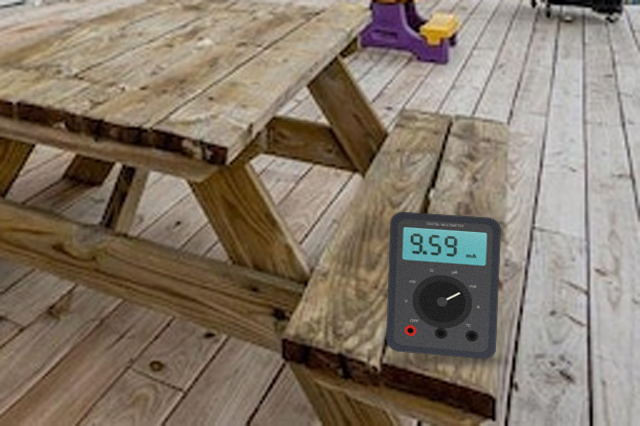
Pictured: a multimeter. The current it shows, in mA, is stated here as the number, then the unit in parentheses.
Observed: 9.59 (mA)
